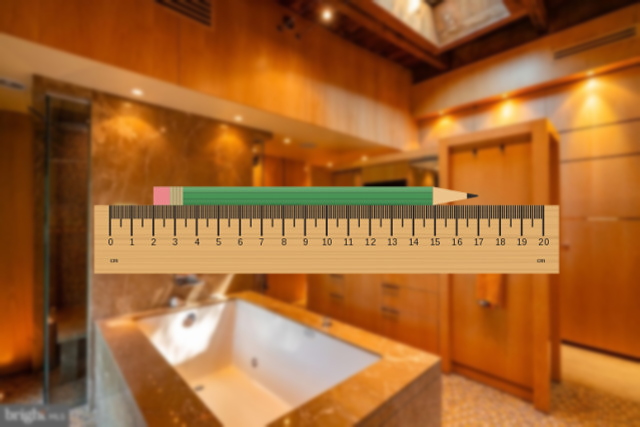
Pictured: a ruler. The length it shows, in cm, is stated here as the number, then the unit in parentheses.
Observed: 15 (cm)
